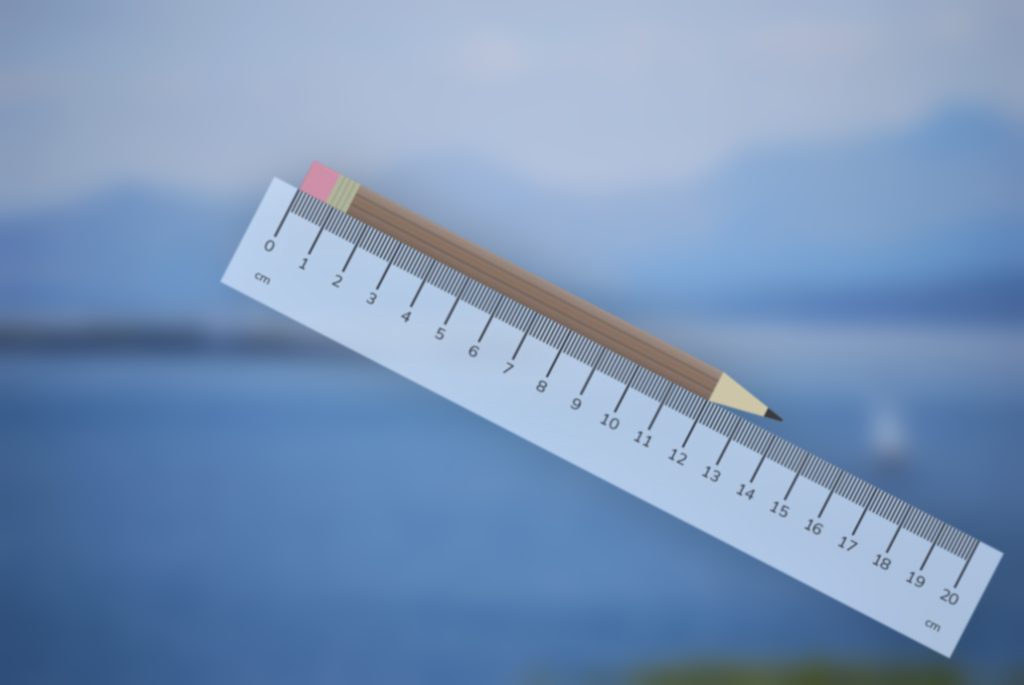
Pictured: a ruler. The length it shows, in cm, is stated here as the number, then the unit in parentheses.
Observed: 14 (cm)
